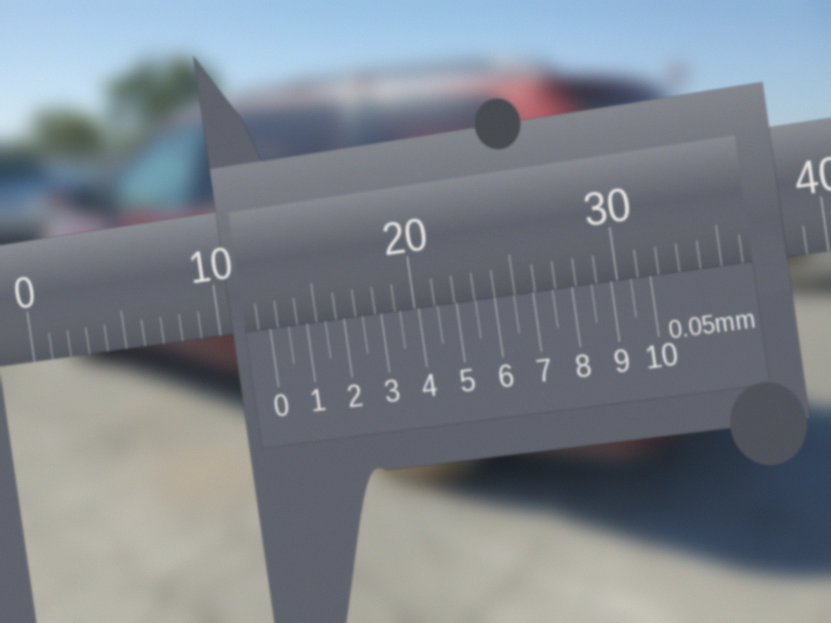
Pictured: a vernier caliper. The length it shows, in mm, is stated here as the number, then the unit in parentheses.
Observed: 12.6 (mm)
